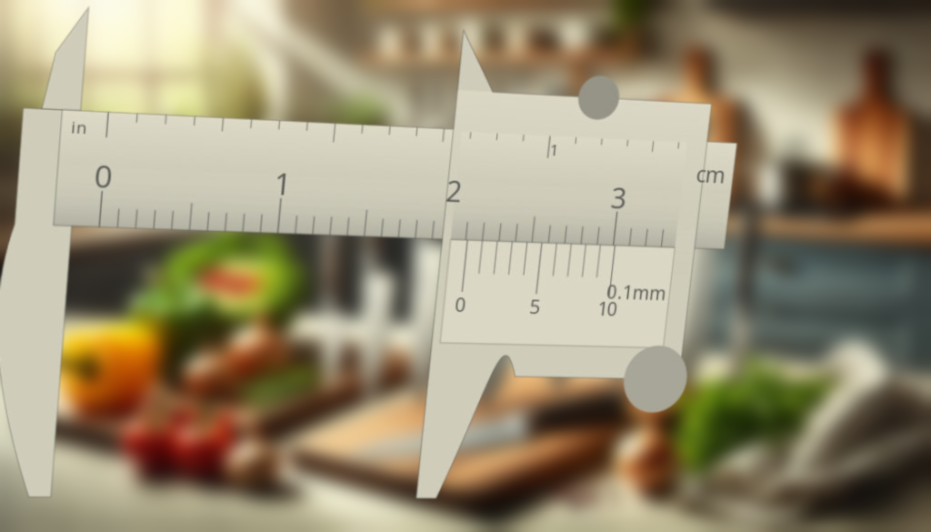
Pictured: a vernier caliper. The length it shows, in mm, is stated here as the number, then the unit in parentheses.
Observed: 21.1 (mm)
